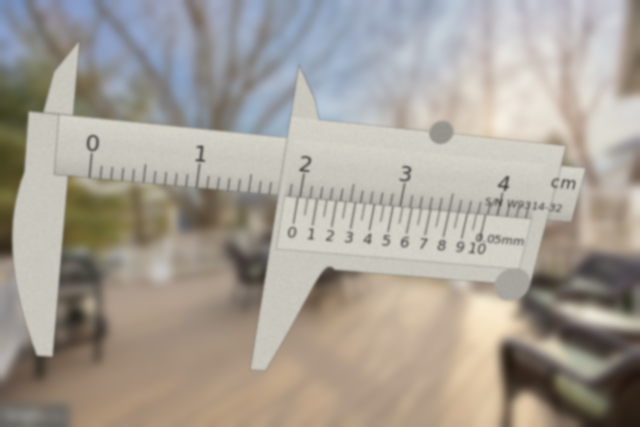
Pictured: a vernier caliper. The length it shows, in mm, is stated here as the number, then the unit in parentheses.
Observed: 19.8 (mm)
